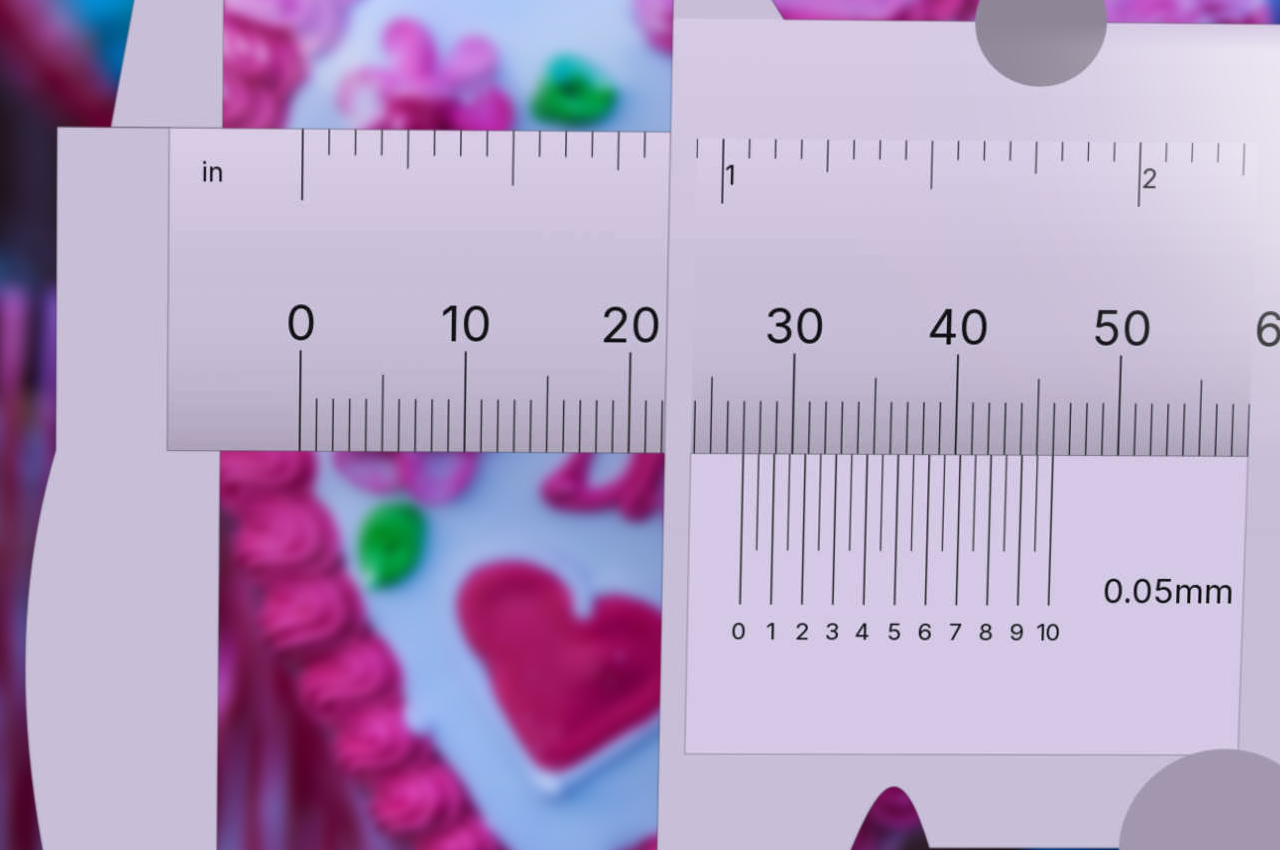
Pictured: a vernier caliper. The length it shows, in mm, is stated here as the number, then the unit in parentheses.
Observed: 27.0 (mm)
